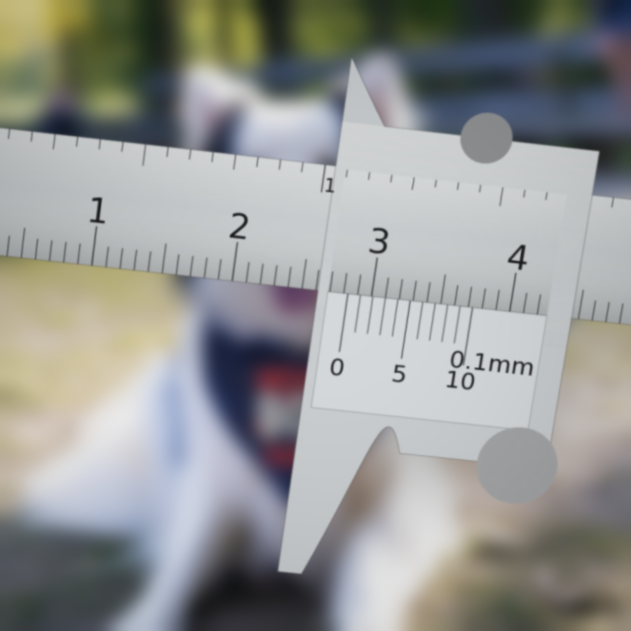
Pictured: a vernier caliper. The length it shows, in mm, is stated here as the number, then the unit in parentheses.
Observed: 28.3 (mm)
